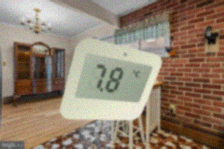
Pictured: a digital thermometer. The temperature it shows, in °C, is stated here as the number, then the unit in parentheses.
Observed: 7.8 (°C)
